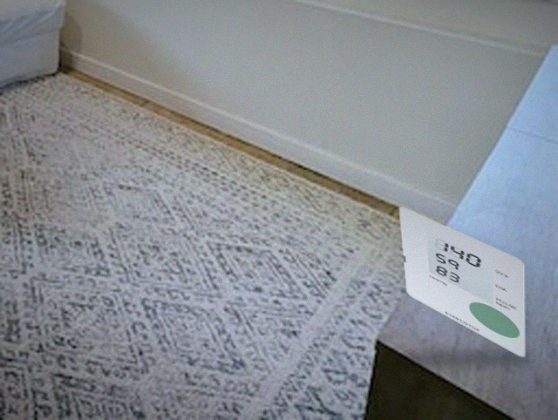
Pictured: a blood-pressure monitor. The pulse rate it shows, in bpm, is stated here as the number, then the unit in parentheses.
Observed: 83 (bpm)
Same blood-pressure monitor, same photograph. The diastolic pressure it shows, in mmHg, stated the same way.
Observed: 59 (mmHg)
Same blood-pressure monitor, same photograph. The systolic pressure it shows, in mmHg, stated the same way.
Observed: 140 (mmHg)
